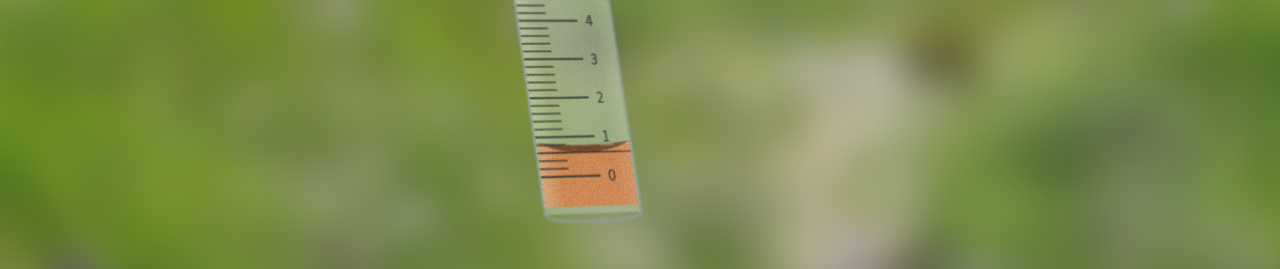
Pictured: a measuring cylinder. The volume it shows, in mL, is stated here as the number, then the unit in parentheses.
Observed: 0.6 (mL)
